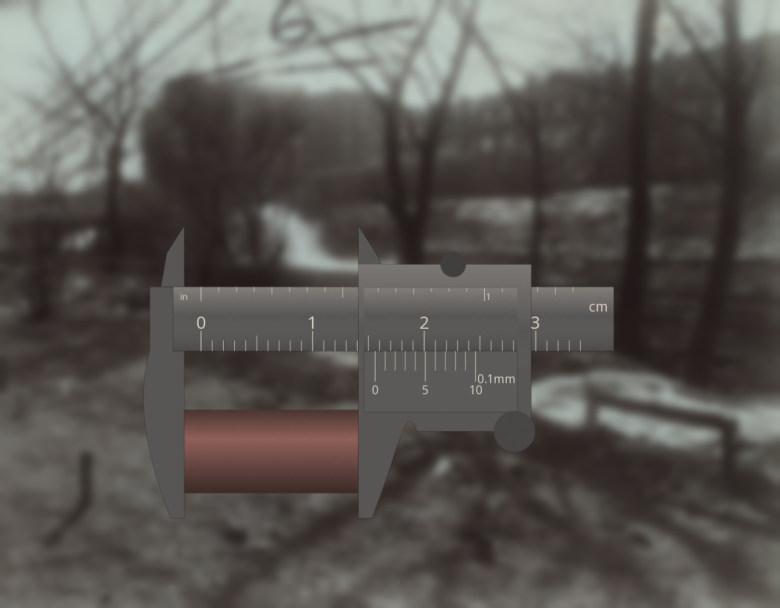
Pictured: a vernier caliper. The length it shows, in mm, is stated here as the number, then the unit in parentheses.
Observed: 15.6 (mm)
